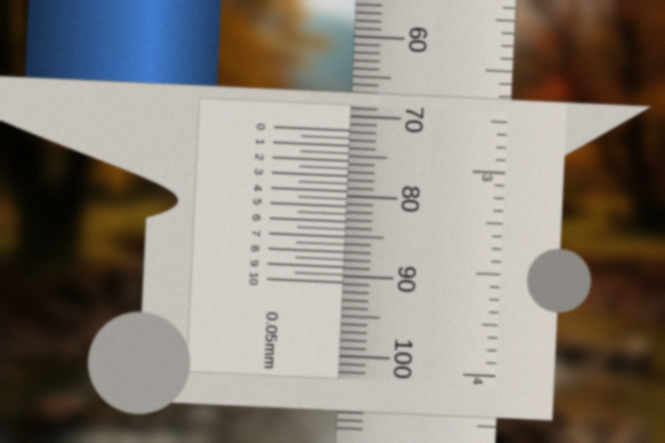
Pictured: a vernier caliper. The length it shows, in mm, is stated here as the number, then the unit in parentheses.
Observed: 71.8 (mm)
